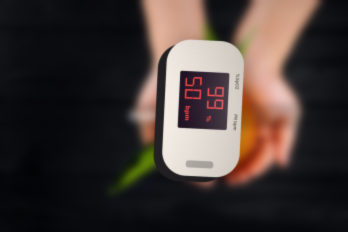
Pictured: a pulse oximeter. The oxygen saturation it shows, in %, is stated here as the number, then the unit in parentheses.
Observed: 99 (%)
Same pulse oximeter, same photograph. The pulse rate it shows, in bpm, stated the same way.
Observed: 50 (bpm)
